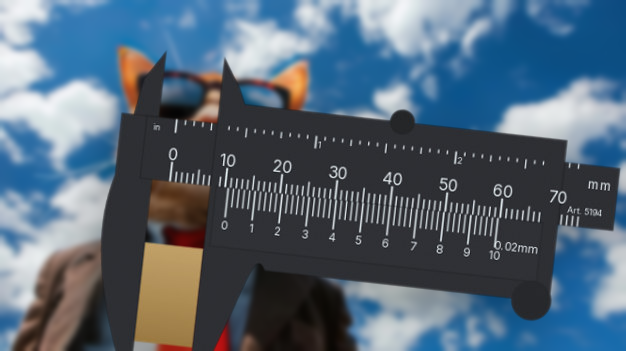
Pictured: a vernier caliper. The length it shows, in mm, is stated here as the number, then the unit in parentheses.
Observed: 10.6 (mm)
